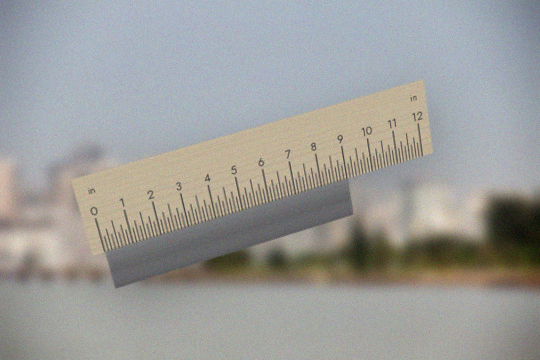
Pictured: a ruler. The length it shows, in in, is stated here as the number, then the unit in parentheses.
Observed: 9 (in)
